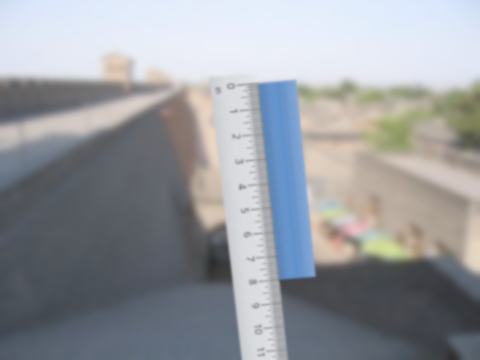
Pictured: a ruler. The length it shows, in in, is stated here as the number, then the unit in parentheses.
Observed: 8 (in)
